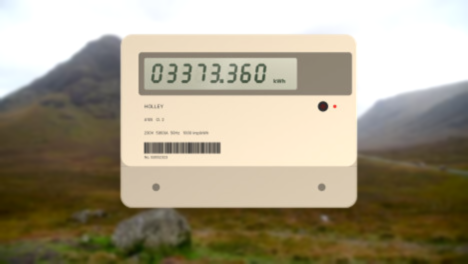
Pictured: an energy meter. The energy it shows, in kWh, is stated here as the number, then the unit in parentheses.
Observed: 3373.360 (kWh)
